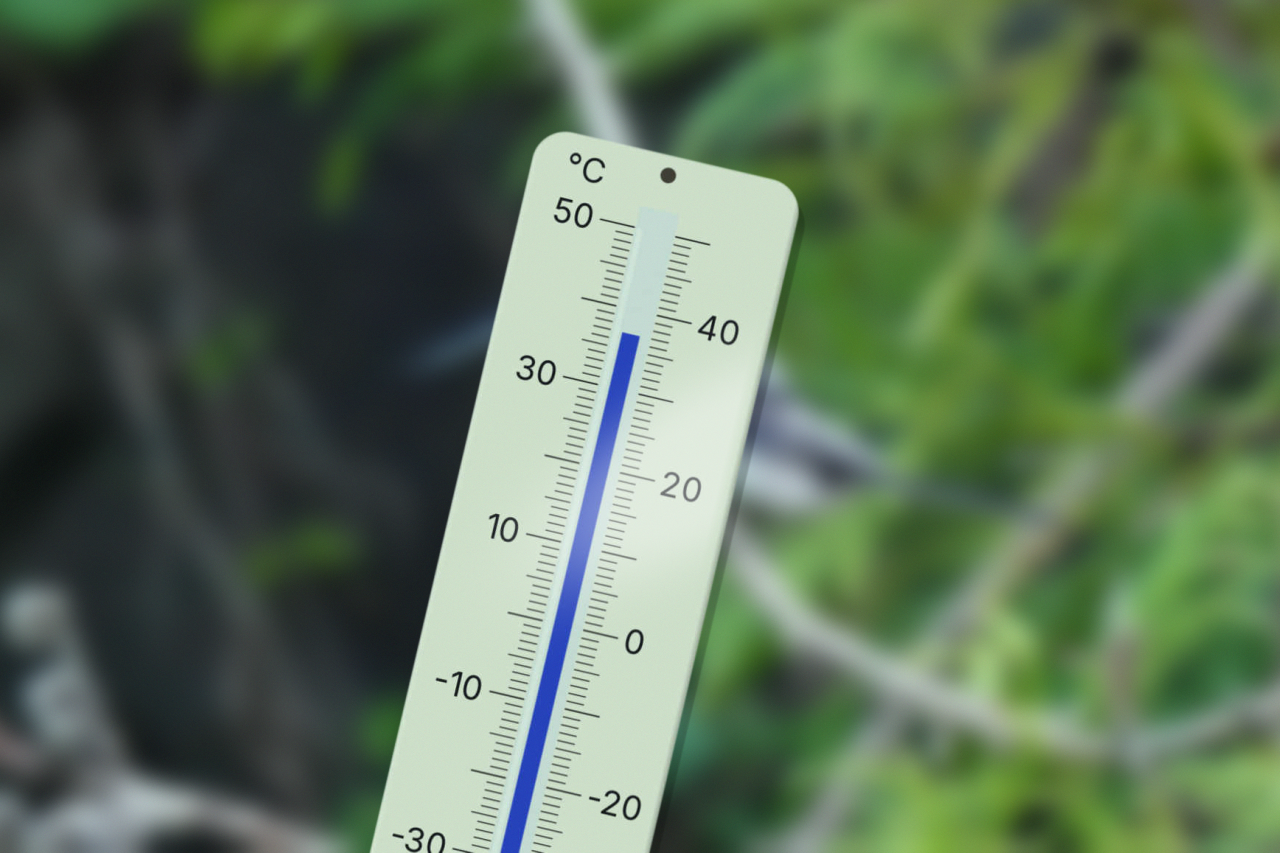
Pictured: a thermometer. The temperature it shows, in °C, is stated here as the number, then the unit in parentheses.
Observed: 37 (°C)
